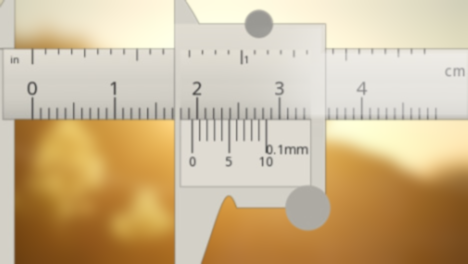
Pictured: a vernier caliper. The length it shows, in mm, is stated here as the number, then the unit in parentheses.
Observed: 19.4 (mm)
